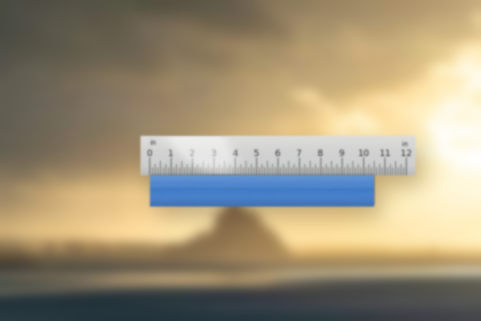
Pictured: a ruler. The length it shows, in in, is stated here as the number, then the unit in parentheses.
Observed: 10.5 (in)
